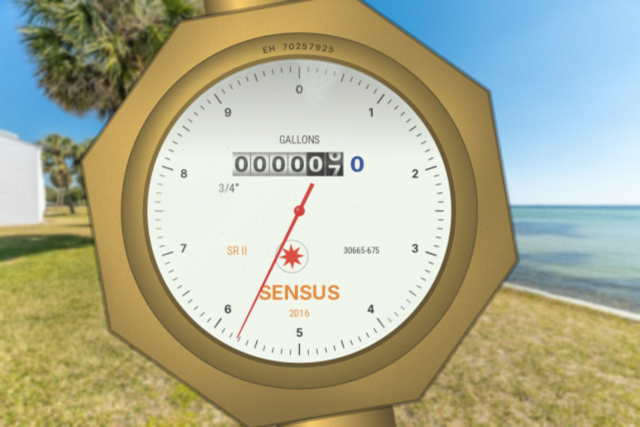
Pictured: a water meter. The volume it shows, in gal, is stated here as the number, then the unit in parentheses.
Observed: 65.7 (gal)
